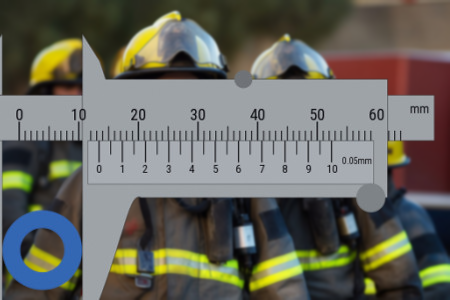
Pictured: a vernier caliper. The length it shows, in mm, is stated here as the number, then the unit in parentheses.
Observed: 13.4 (mm)
